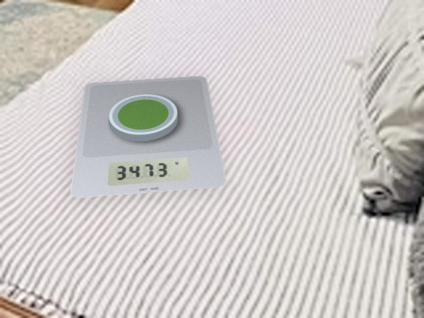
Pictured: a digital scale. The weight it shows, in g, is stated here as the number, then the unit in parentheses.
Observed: 3473 (g)
